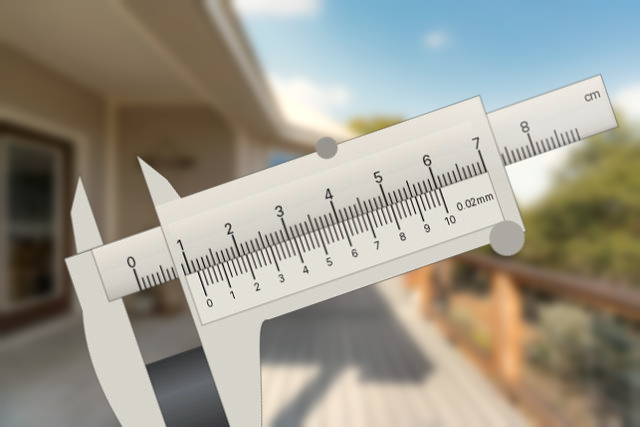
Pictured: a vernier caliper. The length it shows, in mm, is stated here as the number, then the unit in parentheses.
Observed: 11.5 (mm)
